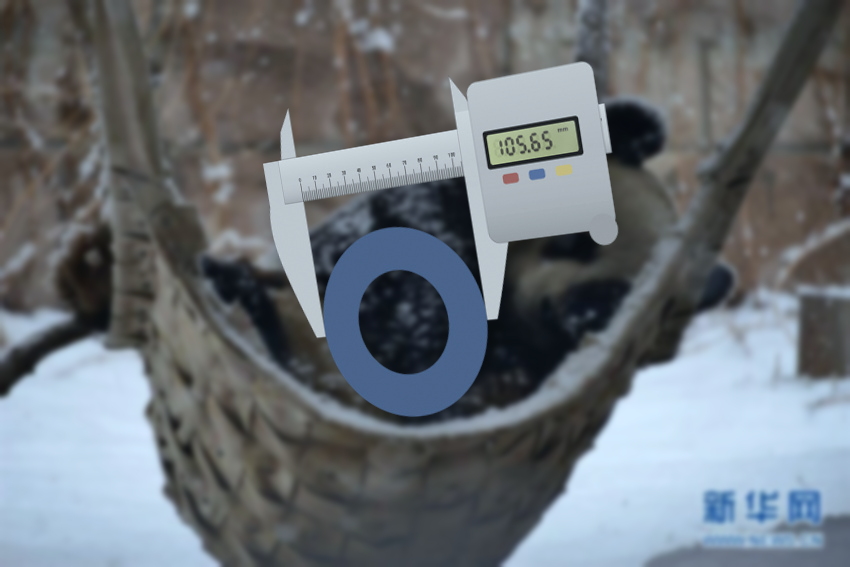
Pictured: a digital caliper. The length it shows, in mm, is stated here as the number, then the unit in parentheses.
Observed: 105.65 (mm)
